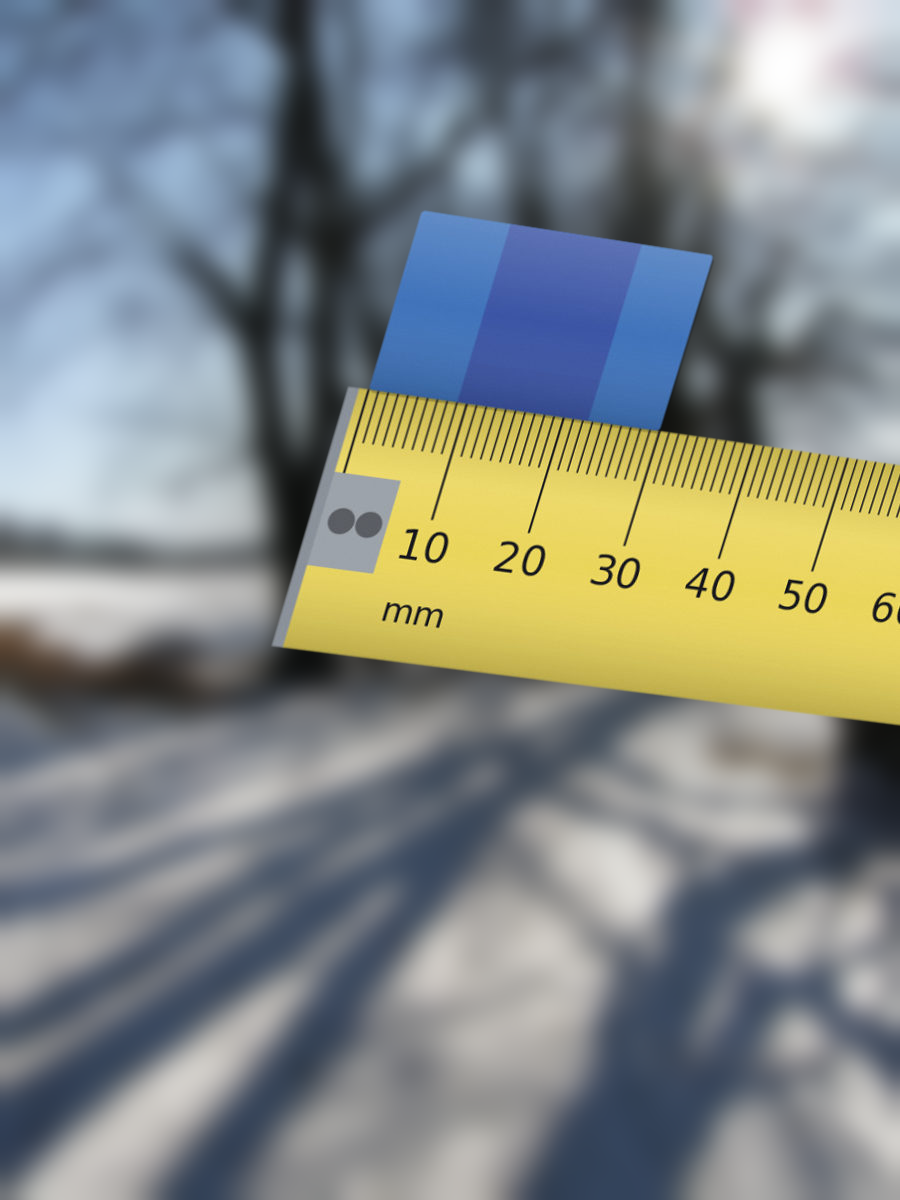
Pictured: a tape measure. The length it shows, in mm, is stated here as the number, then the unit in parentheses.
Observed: 30 (mm)
